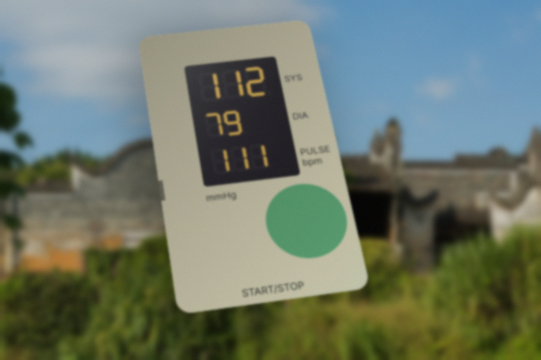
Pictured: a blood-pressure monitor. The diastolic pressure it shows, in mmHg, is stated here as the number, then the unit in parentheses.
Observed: 79 (mmHg)
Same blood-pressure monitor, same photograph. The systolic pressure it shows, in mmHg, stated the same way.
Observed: 112 (mmHg)
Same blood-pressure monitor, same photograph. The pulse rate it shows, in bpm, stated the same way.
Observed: 111 (bpm)
